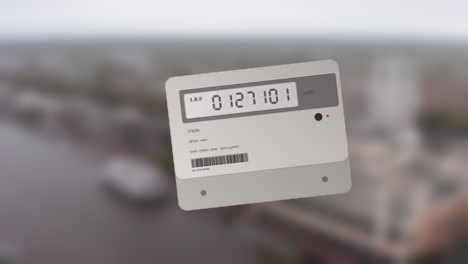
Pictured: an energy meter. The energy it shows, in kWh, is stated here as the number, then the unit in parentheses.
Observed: 127101 (kWh)
